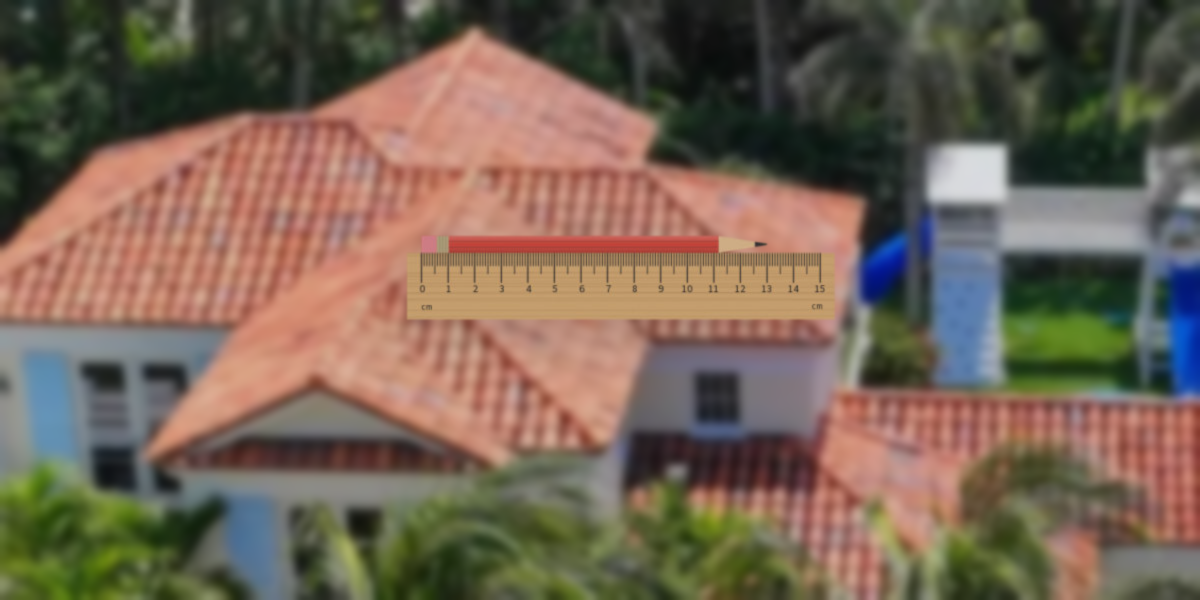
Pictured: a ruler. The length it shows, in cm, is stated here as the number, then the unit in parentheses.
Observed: 13 (cm)
